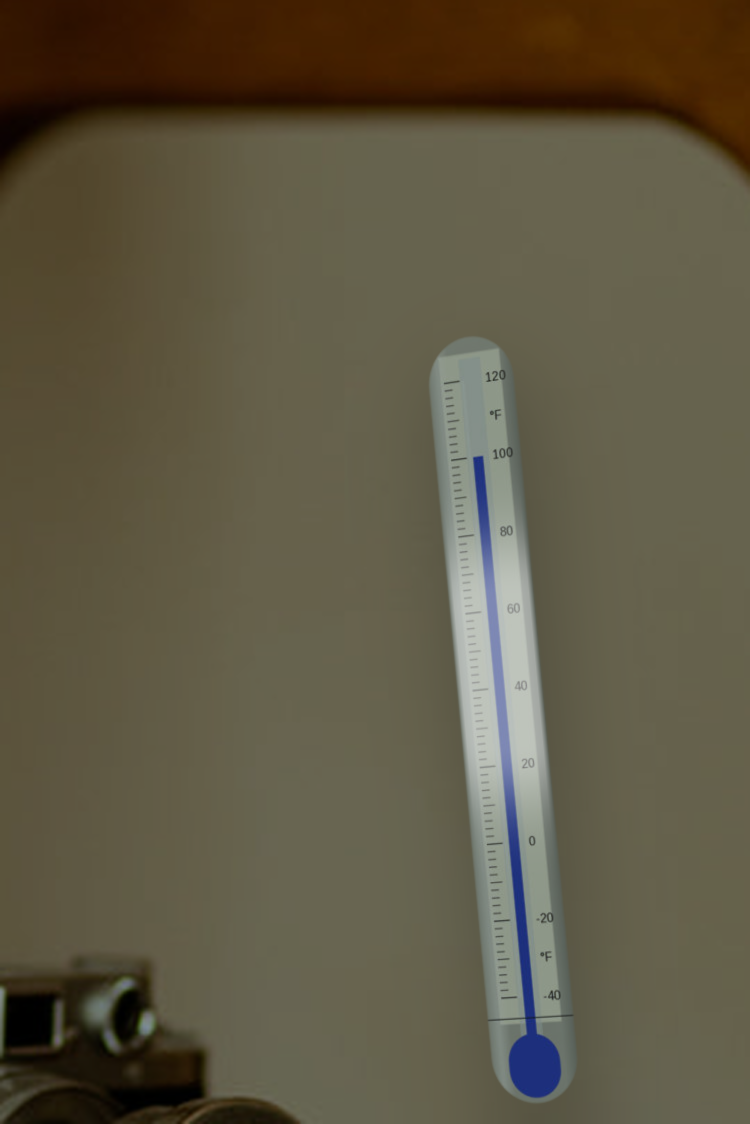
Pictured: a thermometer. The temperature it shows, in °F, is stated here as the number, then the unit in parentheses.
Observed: 100 (°F)
